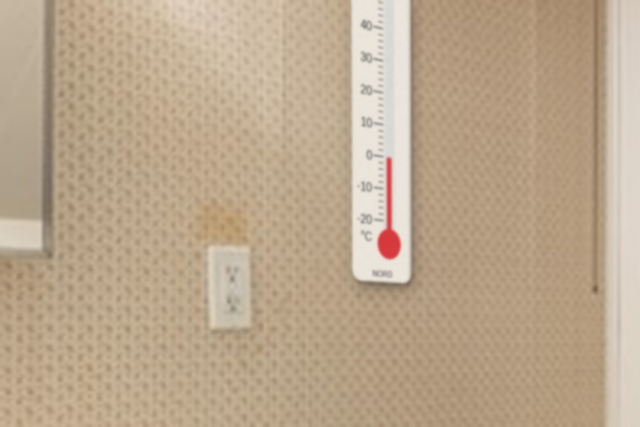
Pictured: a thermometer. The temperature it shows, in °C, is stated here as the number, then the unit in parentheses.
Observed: 0 (°C)
